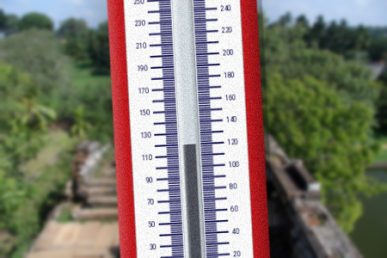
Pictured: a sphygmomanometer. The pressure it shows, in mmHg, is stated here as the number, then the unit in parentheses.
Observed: 120 (mmHg)
